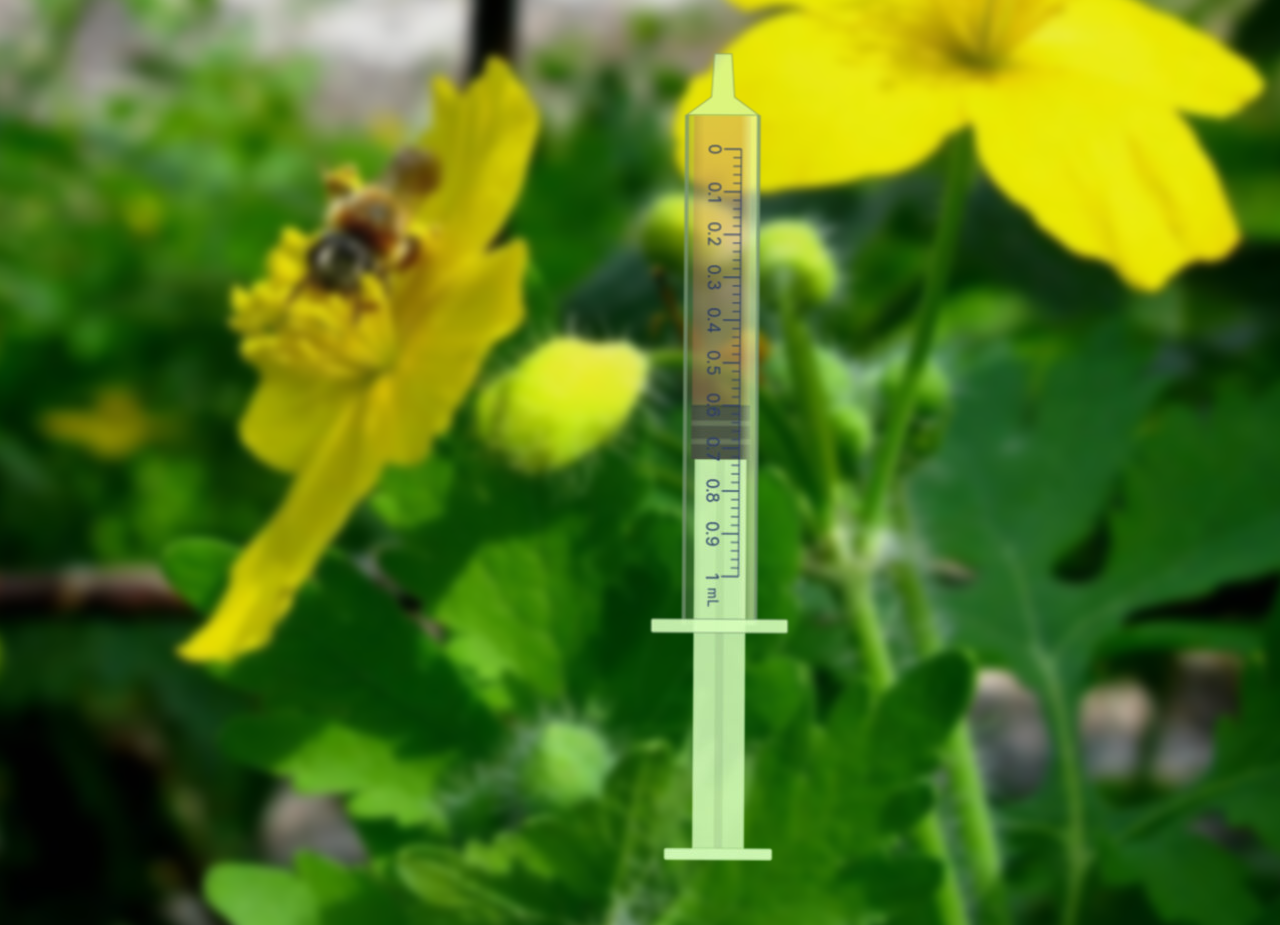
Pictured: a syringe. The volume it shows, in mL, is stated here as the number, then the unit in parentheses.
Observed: 0.6 (mL)
